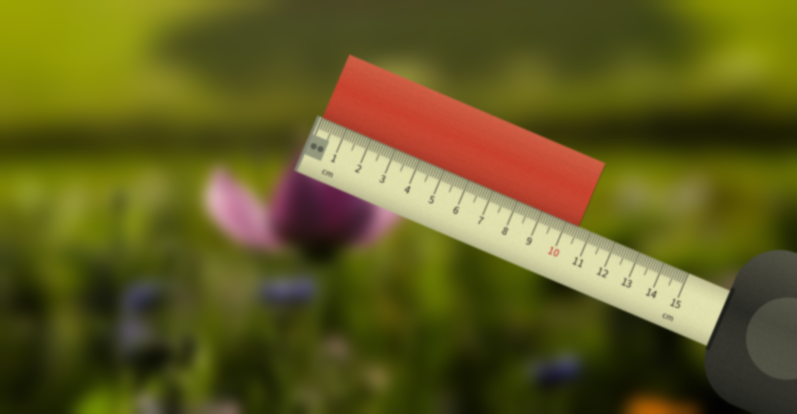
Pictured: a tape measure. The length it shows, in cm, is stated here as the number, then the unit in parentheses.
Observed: 10.5 (cm)
